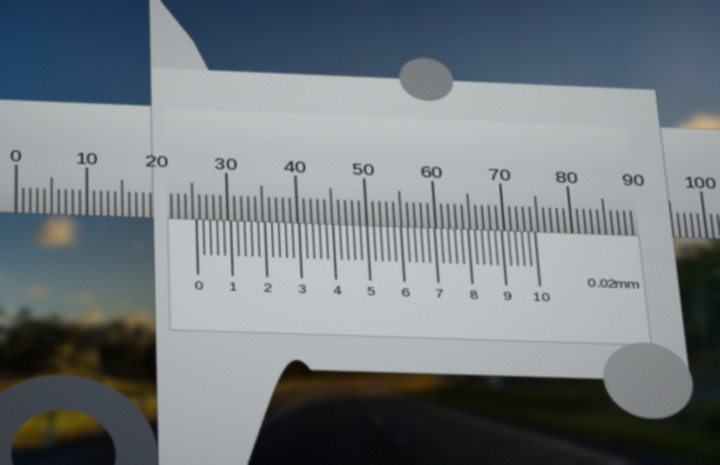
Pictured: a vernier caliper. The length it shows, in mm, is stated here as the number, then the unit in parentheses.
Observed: 25.5 (mm)
